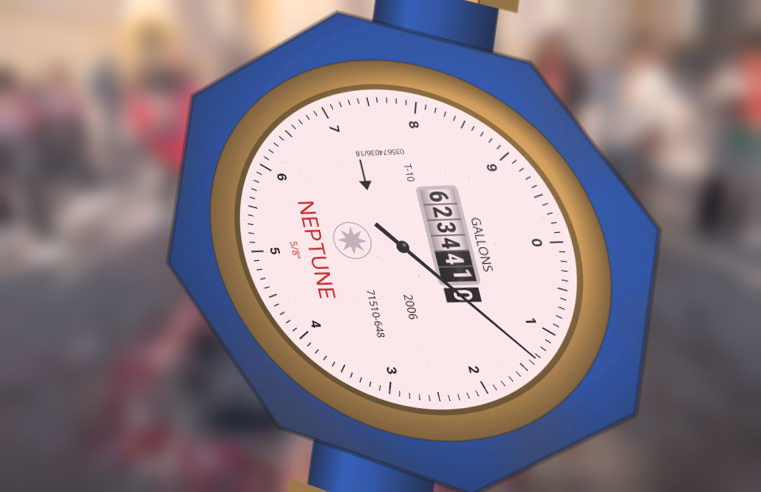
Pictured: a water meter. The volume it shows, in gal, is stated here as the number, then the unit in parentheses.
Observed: 6234411.3 (gal)
